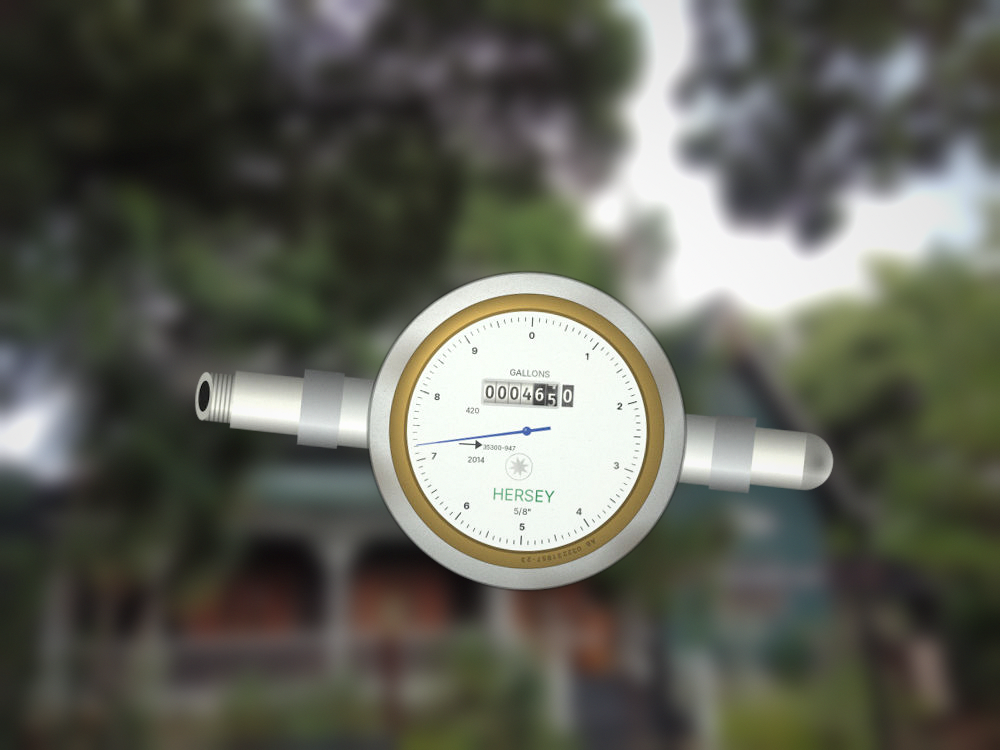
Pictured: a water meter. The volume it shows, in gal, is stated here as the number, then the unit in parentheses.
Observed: 4647.2 (gal)
